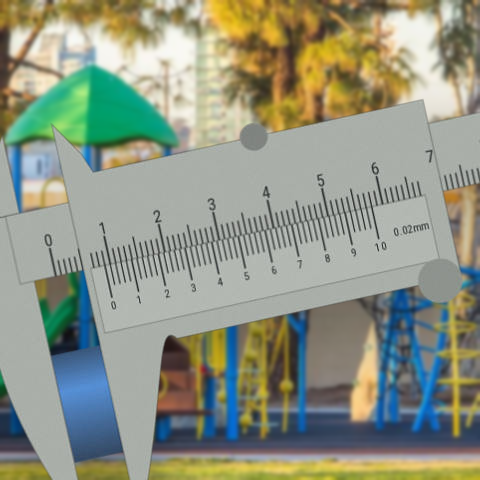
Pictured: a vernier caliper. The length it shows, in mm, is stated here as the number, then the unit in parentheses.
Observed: 9.0 (mm)
